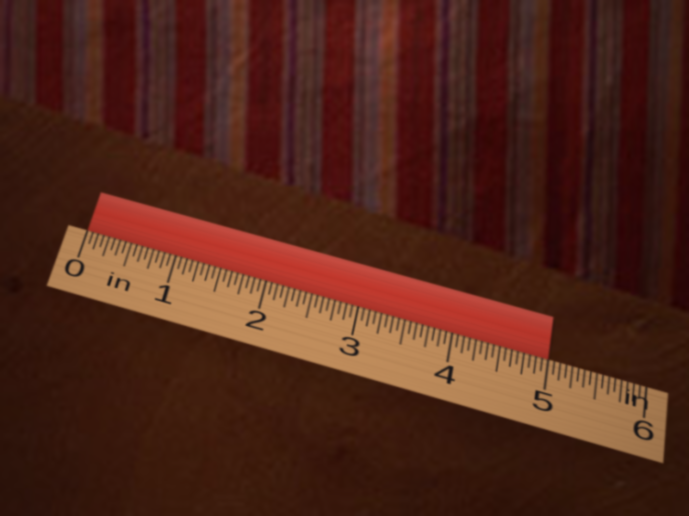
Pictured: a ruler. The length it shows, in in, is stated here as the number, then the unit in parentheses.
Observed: 5 (in)
